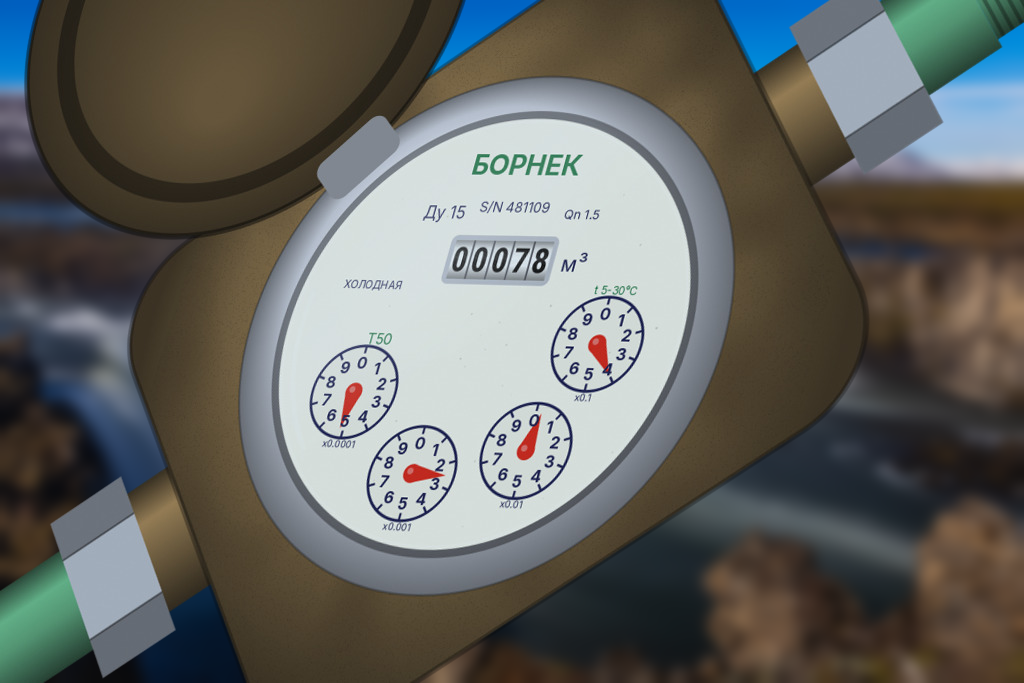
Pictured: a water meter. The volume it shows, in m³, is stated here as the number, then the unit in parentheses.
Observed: 78.4025 (m³)
